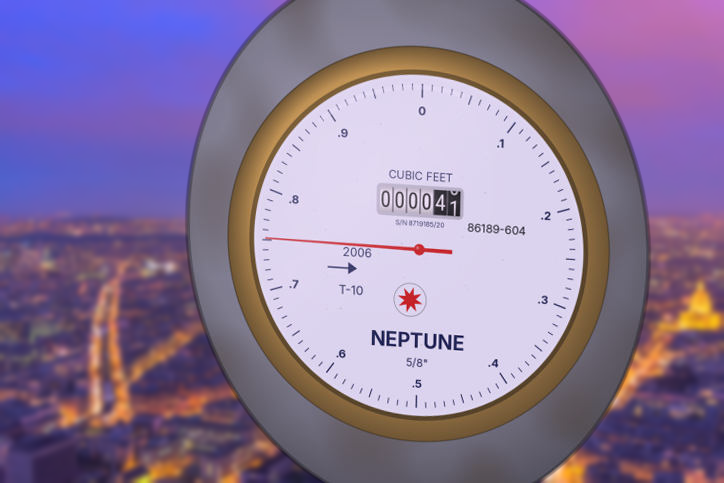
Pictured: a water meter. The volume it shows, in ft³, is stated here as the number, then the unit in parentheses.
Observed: 40.75 (ft³)
